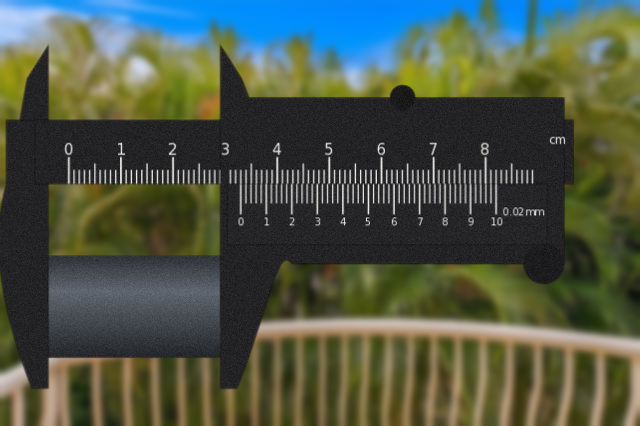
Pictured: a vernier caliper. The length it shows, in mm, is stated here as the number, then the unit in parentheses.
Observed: 33.0 (mm)
